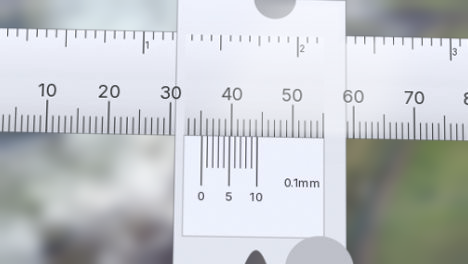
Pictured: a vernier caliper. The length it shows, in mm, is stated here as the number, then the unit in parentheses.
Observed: 35.2 (mm)
